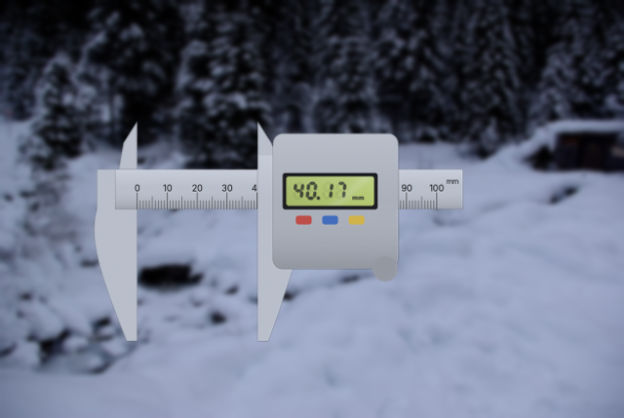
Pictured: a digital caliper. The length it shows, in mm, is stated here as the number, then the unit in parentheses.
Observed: 40.17 (mm)
